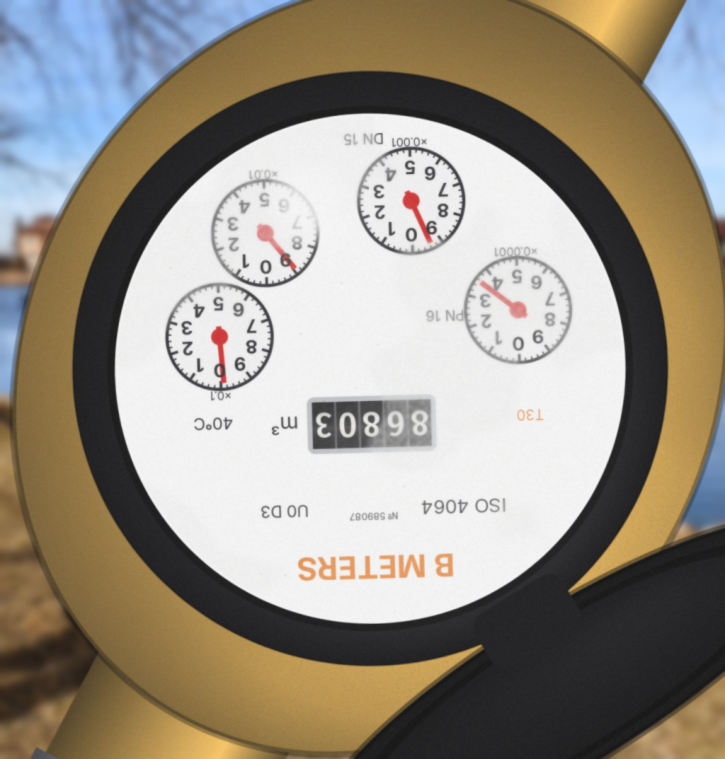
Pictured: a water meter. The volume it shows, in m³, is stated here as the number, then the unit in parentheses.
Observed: 86802.9893 (m³)
